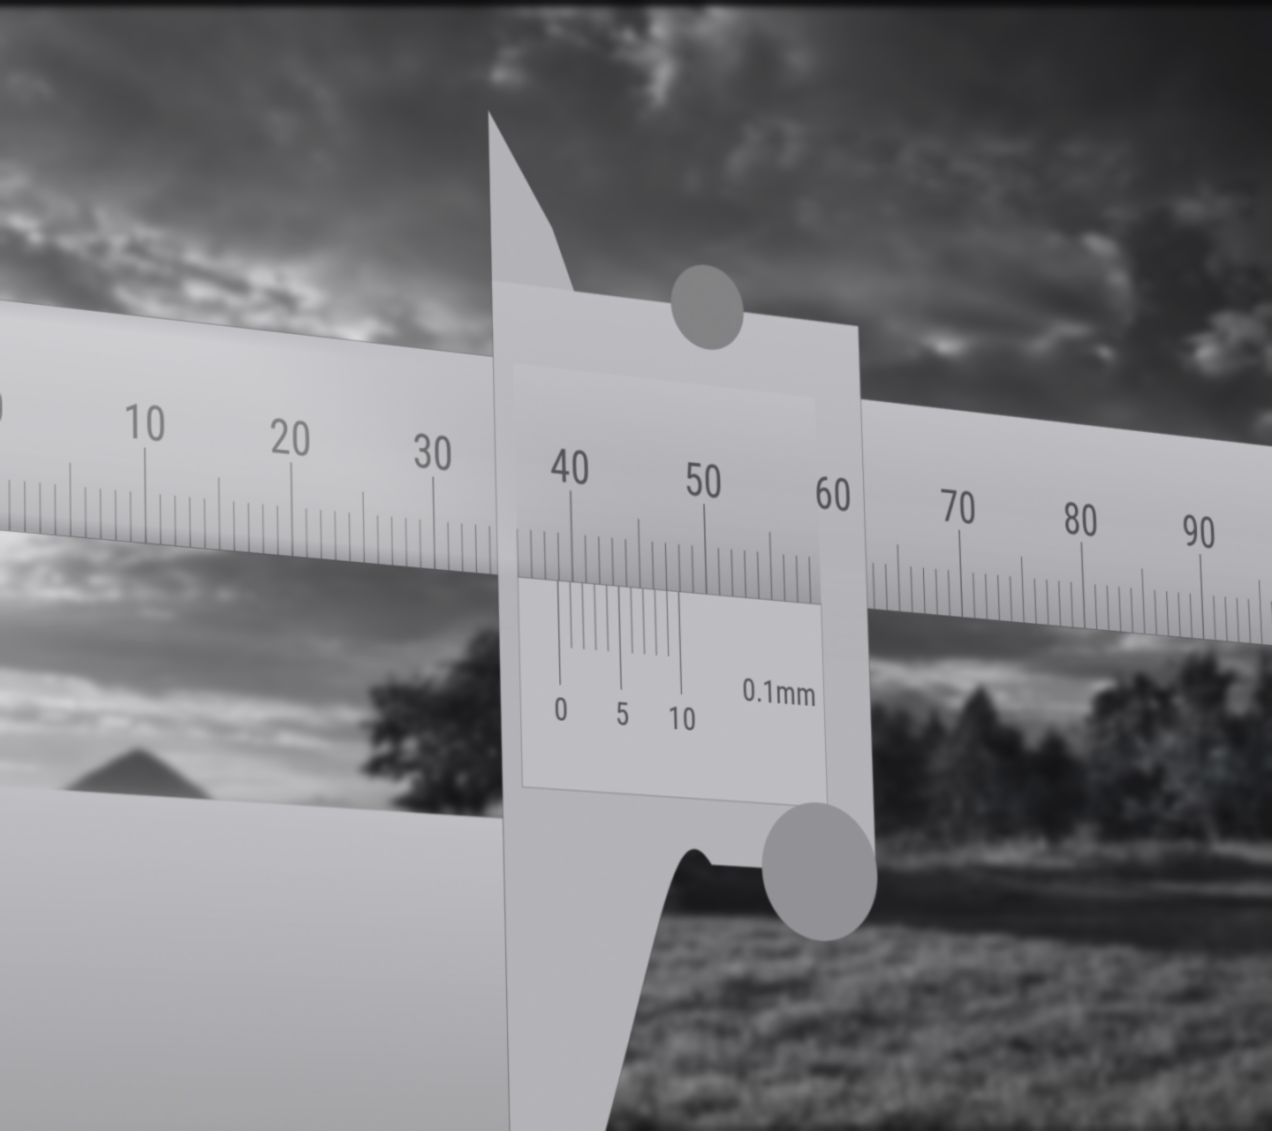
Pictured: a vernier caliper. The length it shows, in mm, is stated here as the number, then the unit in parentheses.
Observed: 38.9 (mm)
